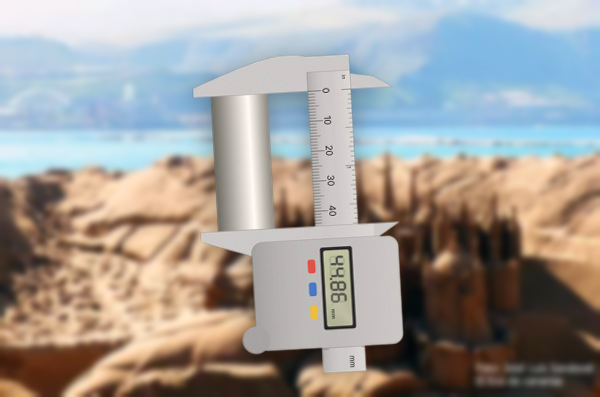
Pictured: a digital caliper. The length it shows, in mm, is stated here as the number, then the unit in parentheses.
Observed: 44.86 (mm)
